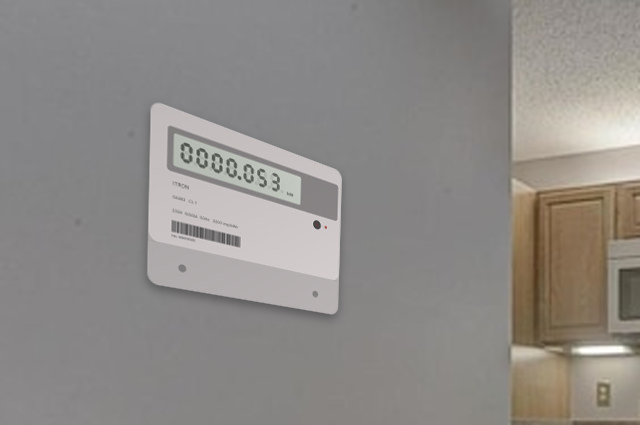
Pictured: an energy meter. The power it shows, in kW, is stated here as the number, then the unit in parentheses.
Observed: 0.053 (kW)
